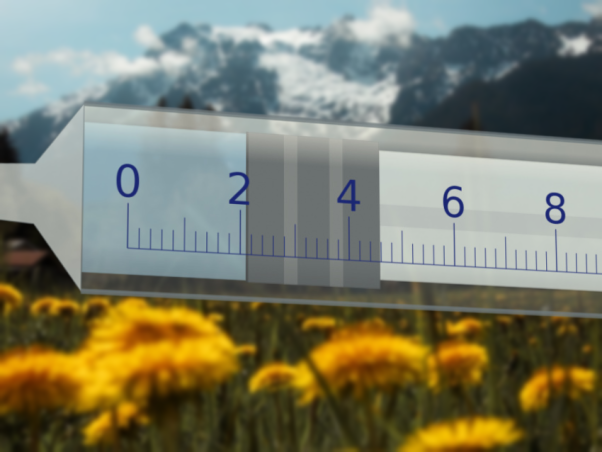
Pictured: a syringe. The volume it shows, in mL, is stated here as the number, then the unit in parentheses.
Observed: 2.1 (mL)
